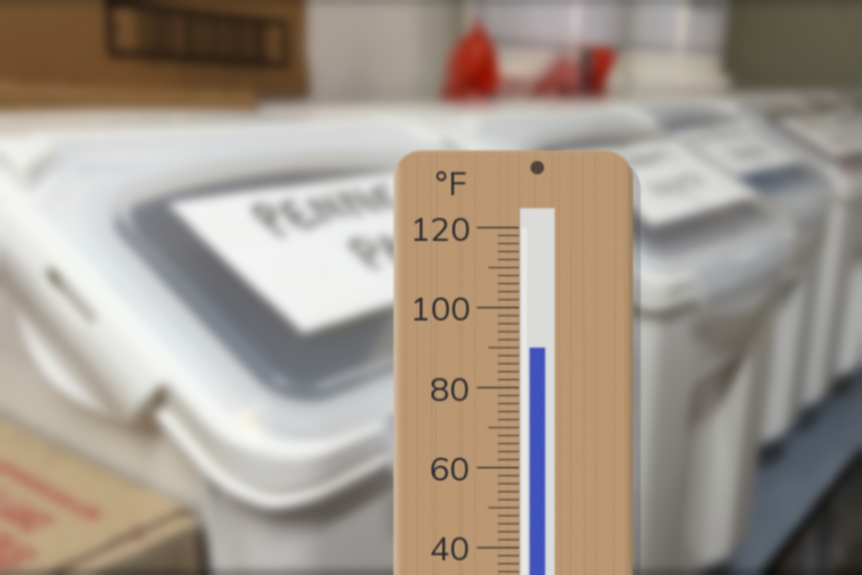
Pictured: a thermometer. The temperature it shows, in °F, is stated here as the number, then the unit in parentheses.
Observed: 90 (°F)
